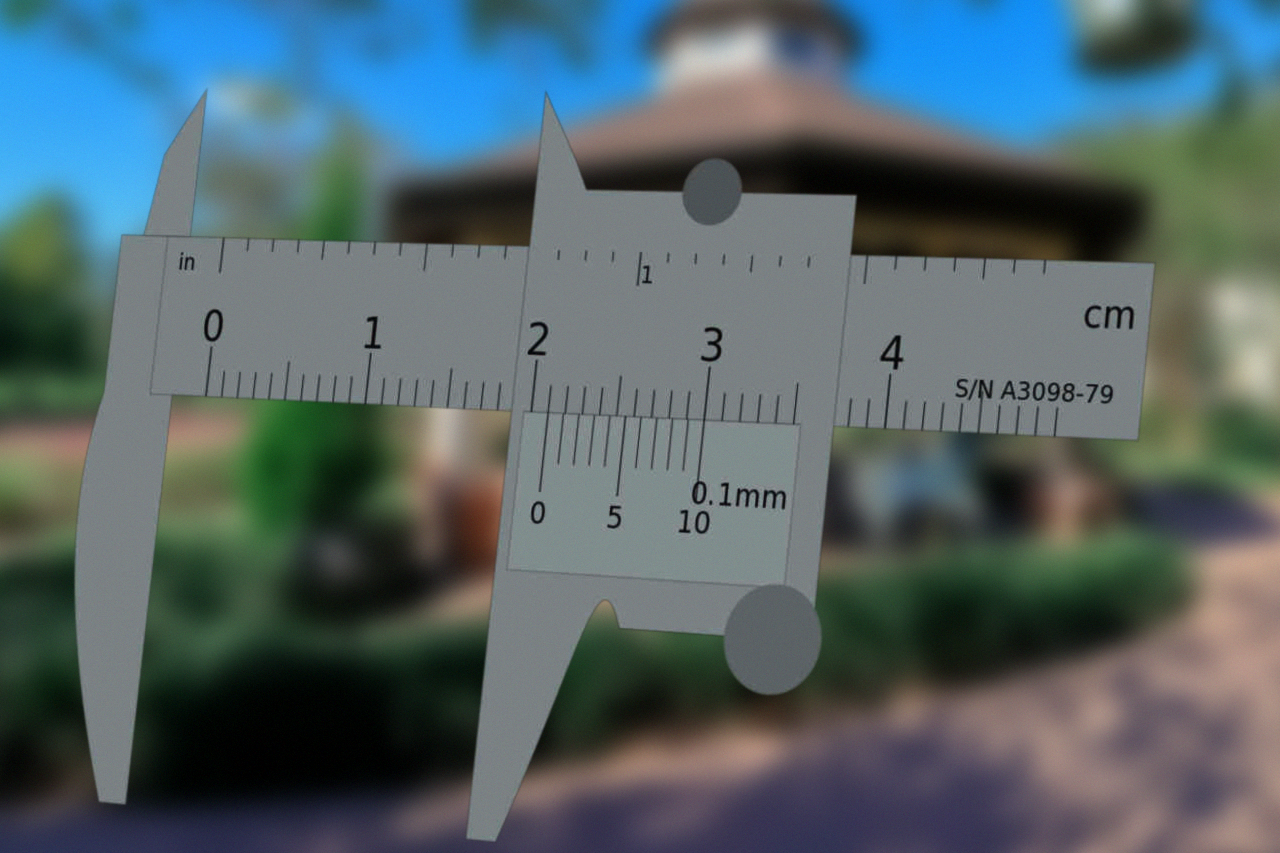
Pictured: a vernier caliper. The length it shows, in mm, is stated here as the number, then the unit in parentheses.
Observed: 21.0 (mm)
